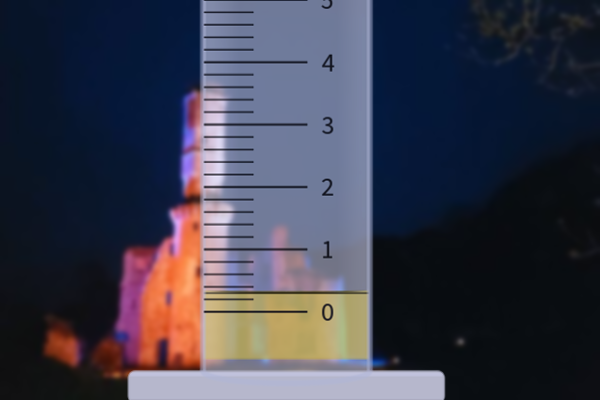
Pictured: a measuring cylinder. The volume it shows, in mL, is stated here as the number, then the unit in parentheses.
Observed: 0.3 (mL)
